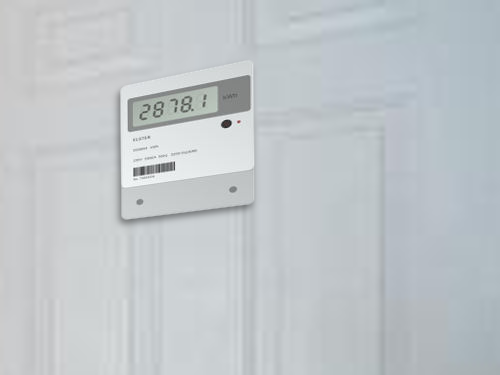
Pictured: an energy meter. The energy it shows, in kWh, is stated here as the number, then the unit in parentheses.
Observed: 2878.1 (kWh)
